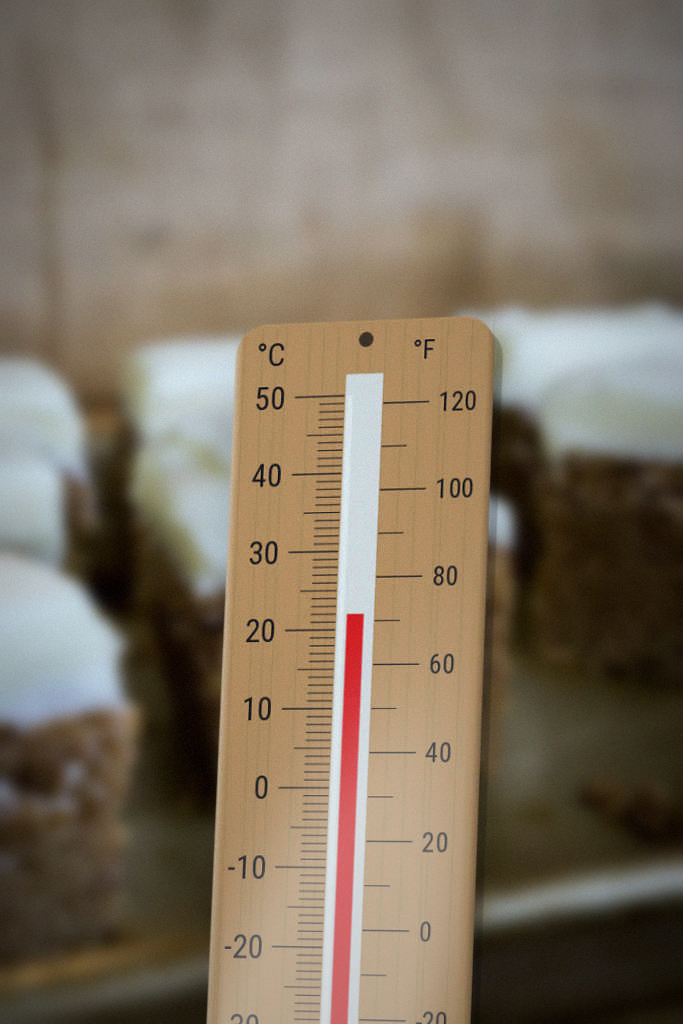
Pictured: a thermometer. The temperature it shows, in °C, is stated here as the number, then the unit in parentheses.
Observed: 22 (°C)
